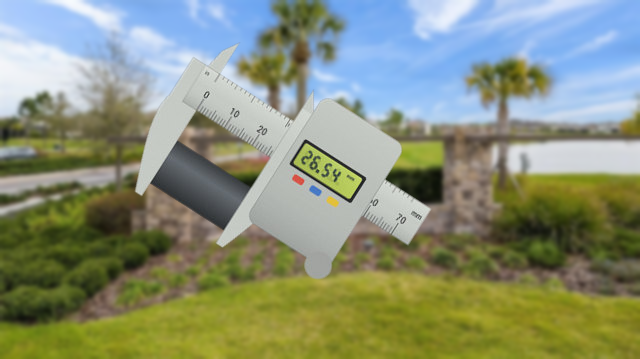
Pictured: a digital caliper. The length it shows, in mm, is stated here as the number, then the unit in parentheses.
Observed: 26.54 (mm)
